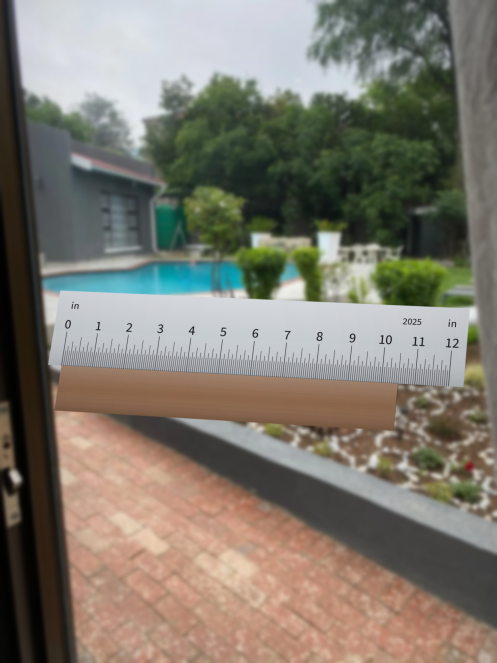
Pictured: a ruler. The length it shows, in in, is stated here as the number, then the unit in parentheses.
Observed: 10.5 (in)
